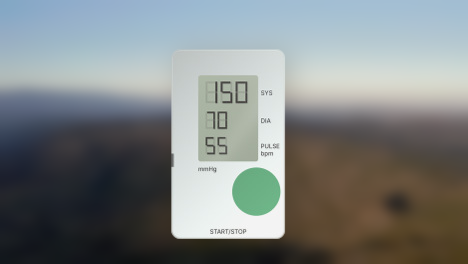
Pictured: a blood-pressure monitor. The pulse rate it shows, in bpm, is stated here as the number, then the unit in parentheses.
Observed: 55 (bpm)
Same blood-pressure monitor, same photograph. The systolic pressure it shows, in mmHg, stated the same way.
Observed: 150 (mmHg)
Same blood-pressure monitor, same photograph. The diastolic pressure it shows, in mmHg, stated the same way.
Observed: 70 (mmHg)
